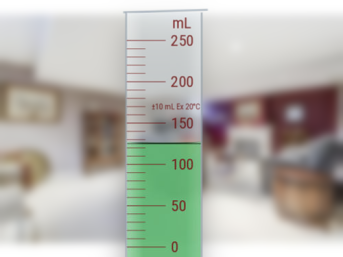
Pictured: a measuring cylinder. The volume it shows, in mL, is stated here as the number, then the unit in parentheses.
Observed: 125 (mL)
